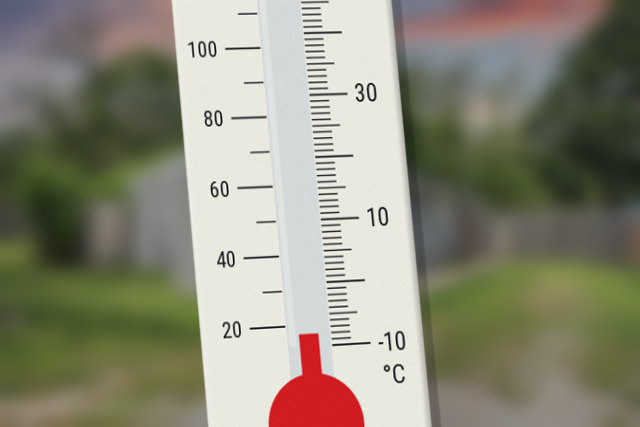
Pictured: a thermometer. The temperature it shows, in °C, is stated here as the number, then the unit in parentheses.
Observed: -8 (°C)
